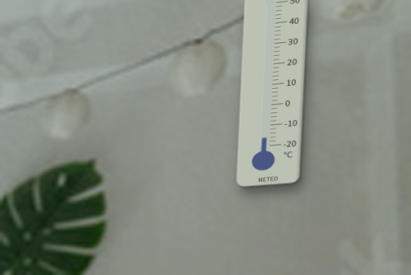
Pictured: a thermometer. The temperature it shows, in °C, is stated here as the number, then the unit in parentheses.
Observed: -16 (°C)
